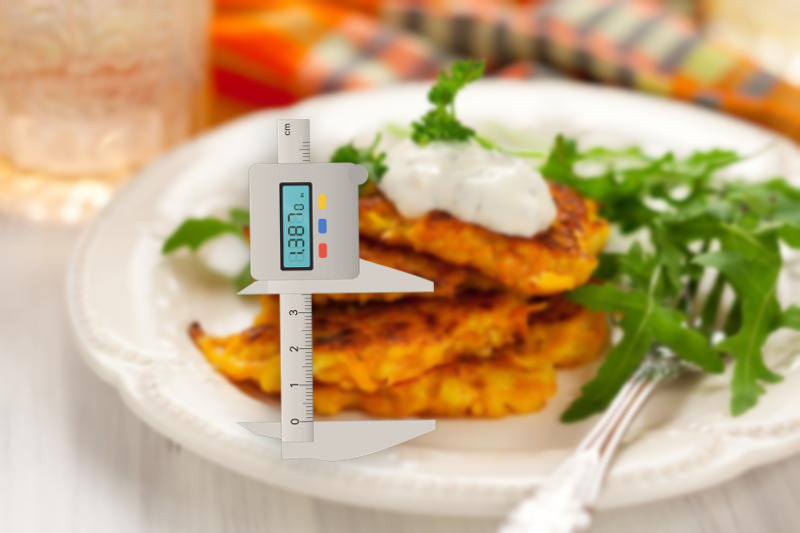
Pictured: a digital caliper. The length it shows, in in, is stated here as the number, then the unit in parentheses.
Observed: 1.3870 (in)
